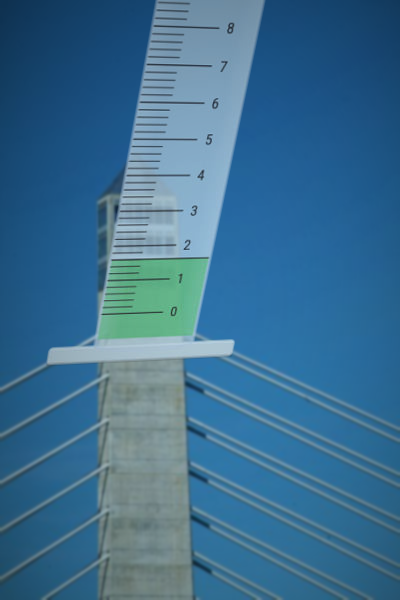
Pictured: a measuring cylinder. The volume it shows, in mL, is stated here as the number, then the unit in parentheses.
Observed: 1.6 (mL)
